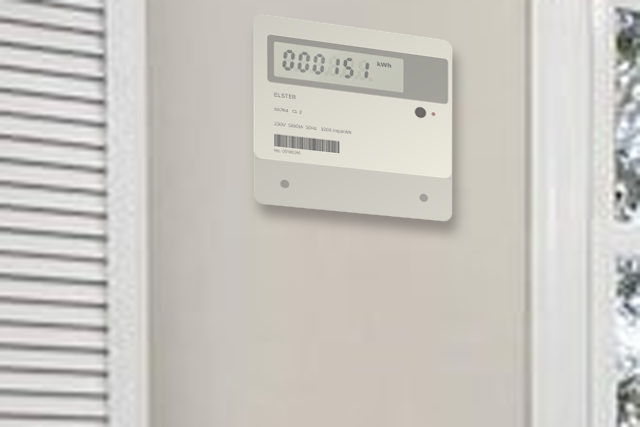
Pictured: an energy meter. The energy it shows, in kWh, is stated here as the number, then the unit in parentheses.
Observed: 151 (kWh)
